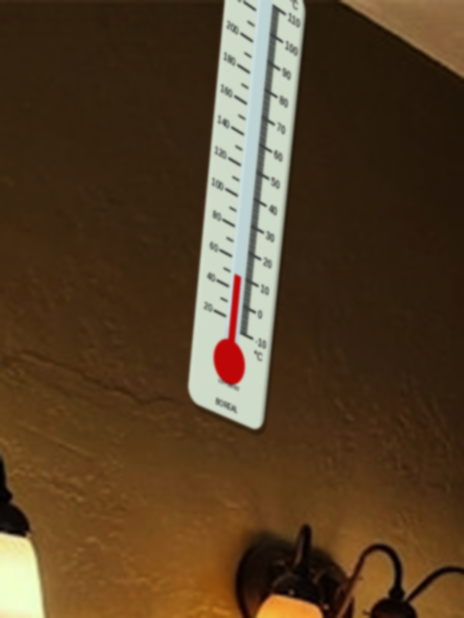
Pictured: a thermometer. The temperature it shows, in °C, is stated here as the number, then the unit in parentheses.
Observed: 10 (°C)
